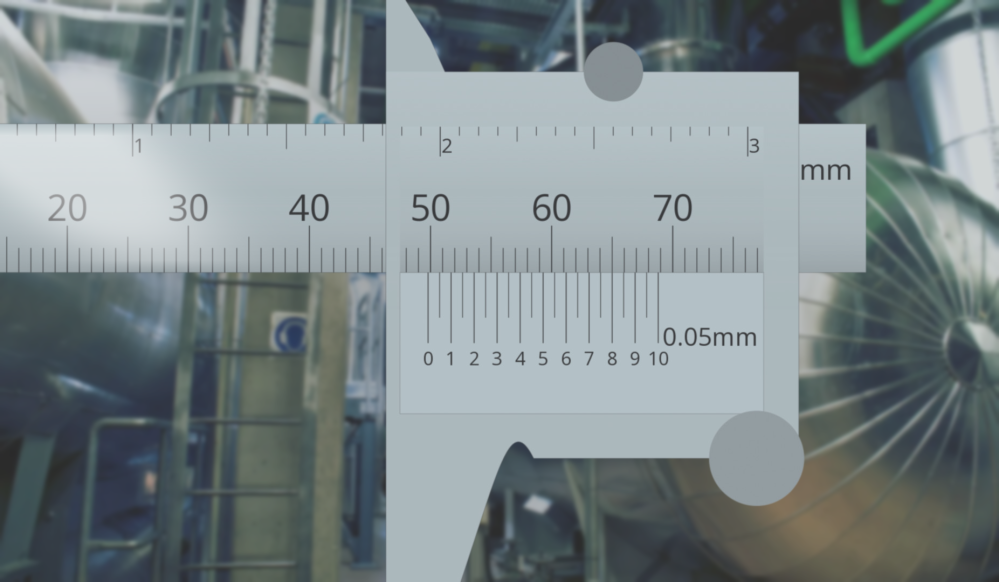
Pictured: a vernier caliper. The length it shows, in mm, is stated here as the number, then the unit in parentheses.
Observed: 49.8 (mm)
